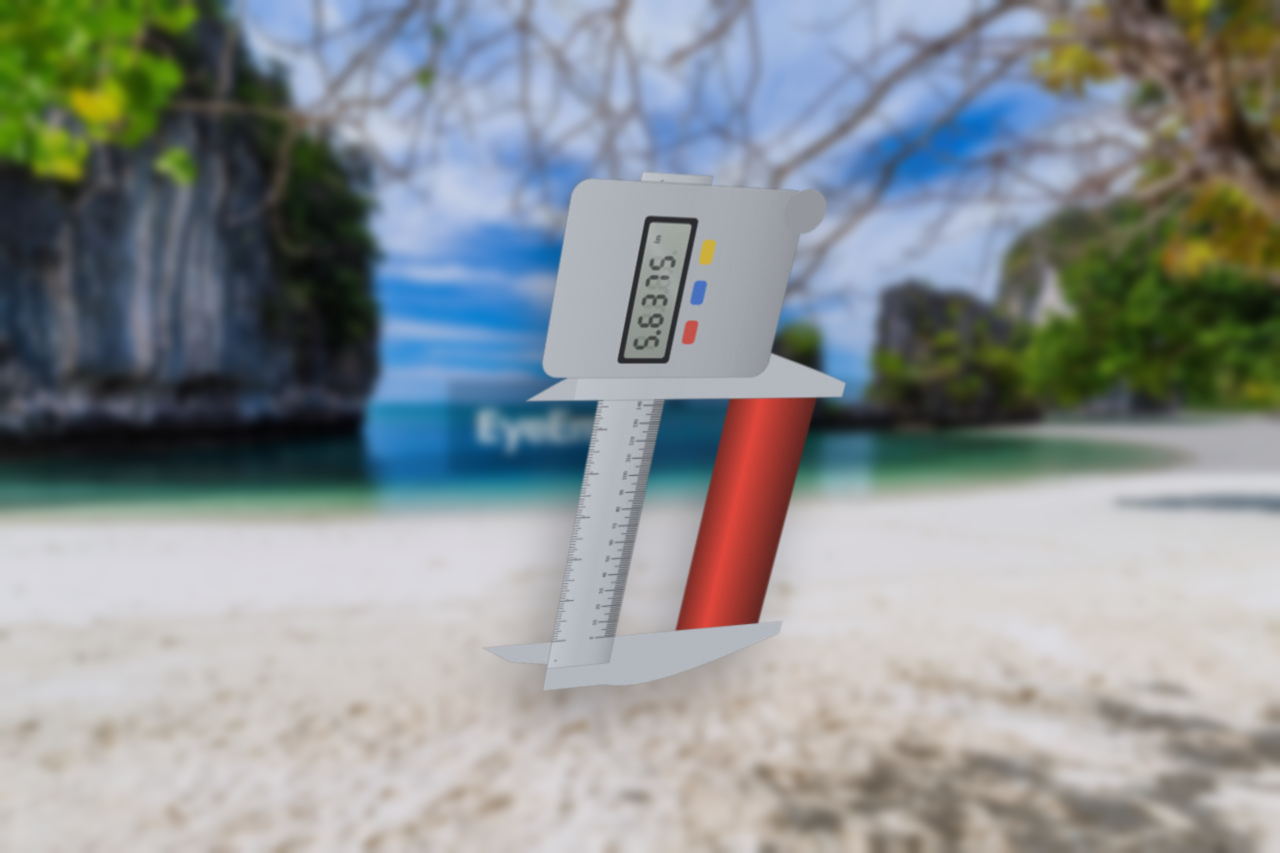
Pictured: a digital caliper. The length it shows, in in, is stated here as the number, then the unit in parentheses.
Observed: 5.6375 (in)
